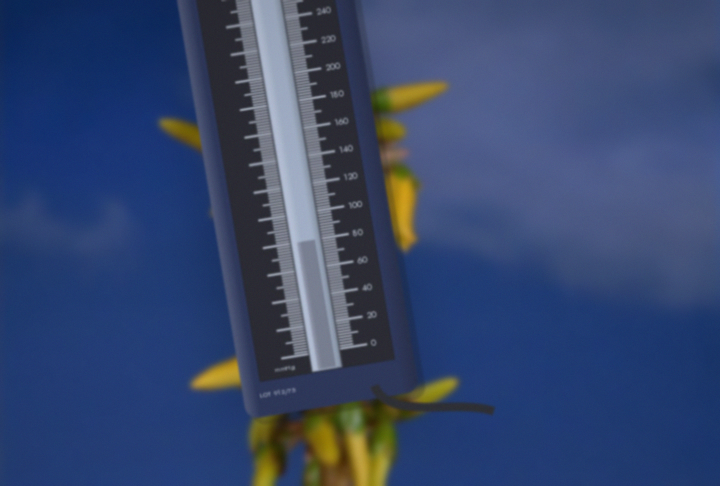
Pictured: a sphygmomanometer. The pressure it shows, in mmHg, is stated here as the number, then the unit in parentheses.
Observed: 80 (mmHg)
